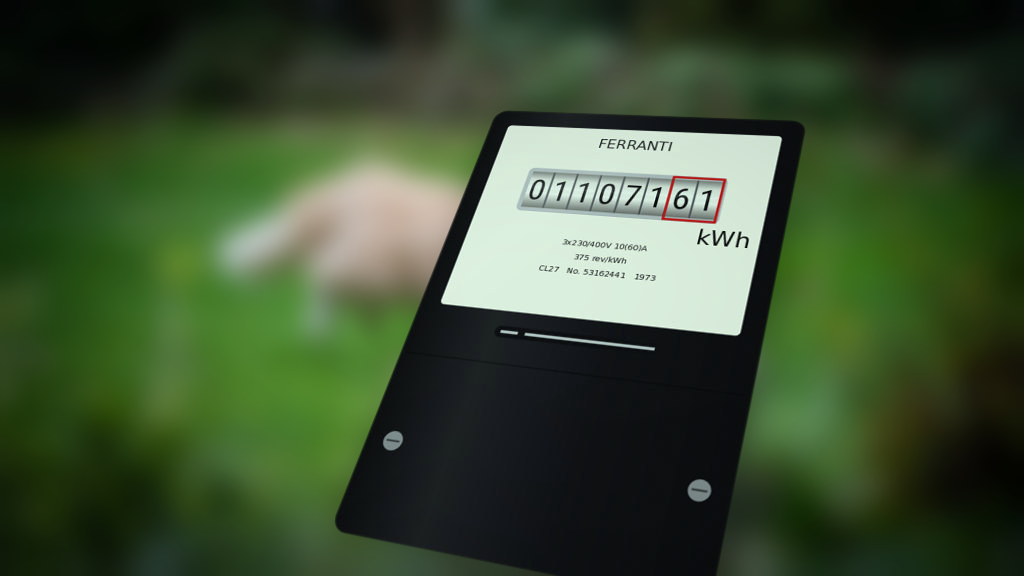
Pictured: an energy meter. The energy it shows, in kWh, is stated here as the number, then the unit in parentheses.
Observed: 11071.61 (kWh)
